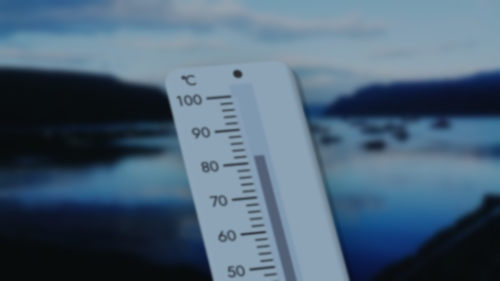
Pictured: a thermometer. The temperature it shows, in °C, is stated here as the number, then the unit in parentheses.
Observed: 82 (°C)
